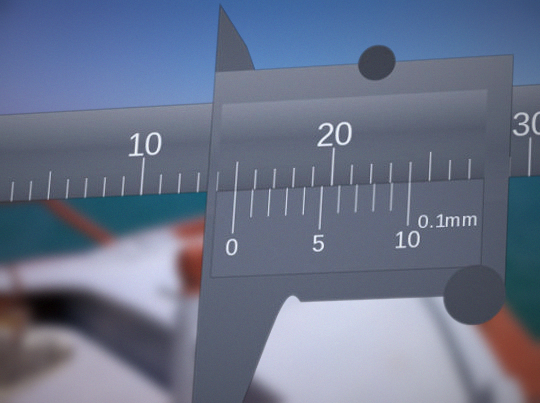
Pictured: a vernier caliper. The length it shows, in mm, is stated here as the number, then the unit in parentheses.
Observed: 15.0 (mm)
